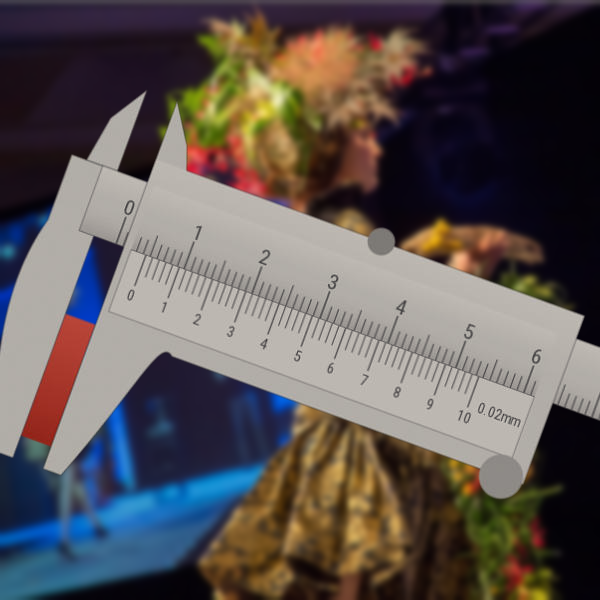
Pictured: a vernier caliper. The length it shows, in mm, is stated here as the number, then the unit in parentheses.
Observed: 4.4 (mm)
